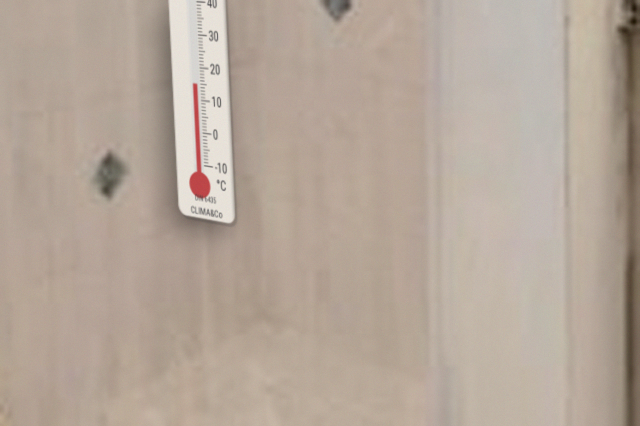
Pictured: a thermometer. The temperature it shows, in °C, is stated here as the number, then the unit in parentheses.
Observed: 15 (°C)
